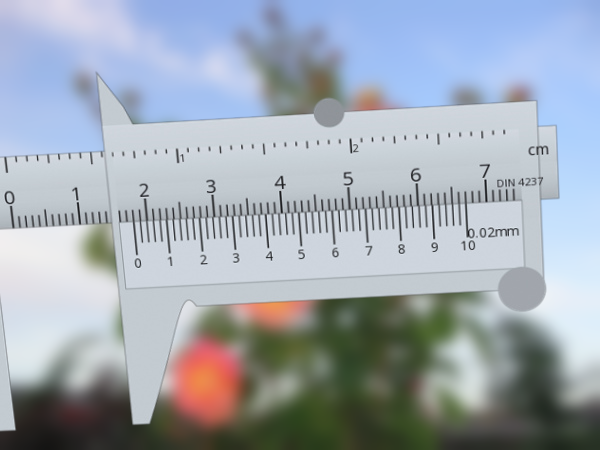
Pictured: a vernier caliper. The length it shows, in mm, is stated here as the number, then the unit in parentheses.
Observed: 18.0 (mm)
